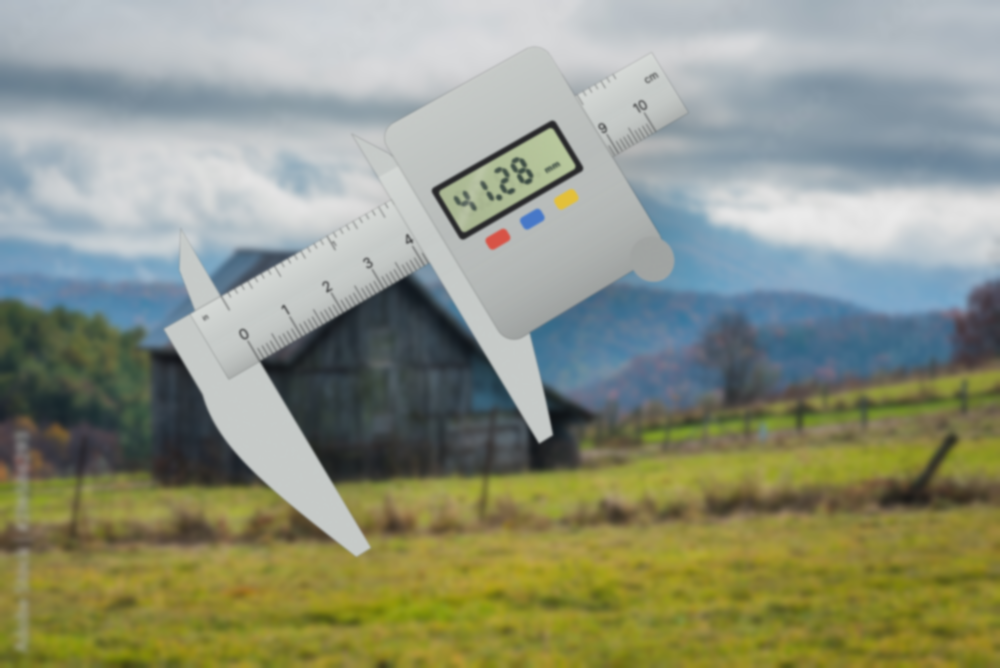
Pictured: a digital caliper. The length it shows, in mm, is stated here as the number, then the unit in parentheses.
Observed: 41.28 (mm)
